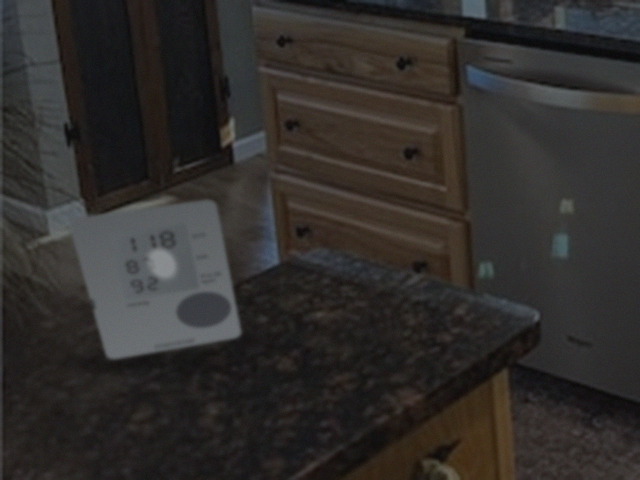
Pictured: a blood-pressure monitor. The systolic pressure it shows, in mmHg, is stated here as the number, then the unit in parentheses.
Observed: 118 (mmHg)
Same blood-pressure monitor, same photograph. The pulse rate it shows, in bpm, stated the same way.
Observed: 92 (bpm)
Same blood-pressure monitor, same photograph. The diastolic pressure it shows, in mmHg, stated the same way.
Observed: 87 (mmHg)
